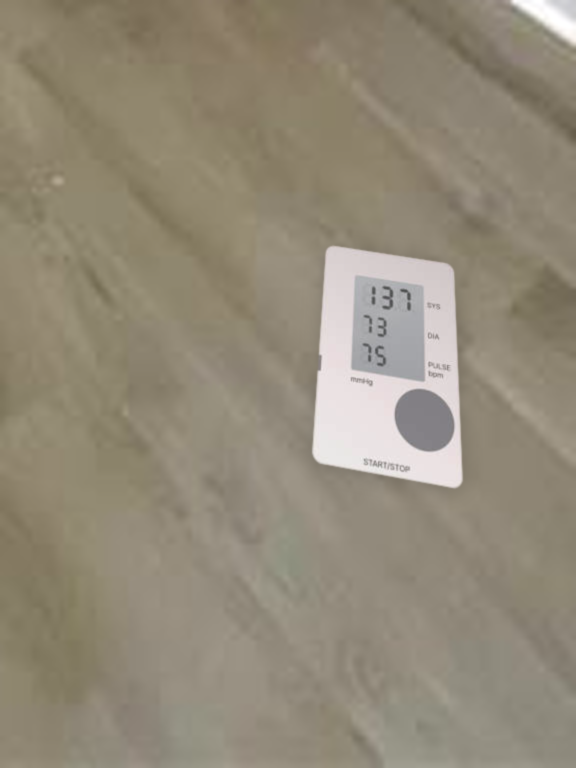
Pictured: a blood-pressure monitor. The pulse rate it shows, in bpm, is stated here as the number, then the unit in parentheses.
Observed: 75 (bpm)
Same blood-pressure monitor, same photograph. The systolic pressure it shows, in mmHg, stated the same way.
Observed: 137 (mmHg)
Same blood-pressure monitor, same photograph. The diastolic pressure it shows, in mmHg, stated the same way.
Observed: 73 (mmHg)
